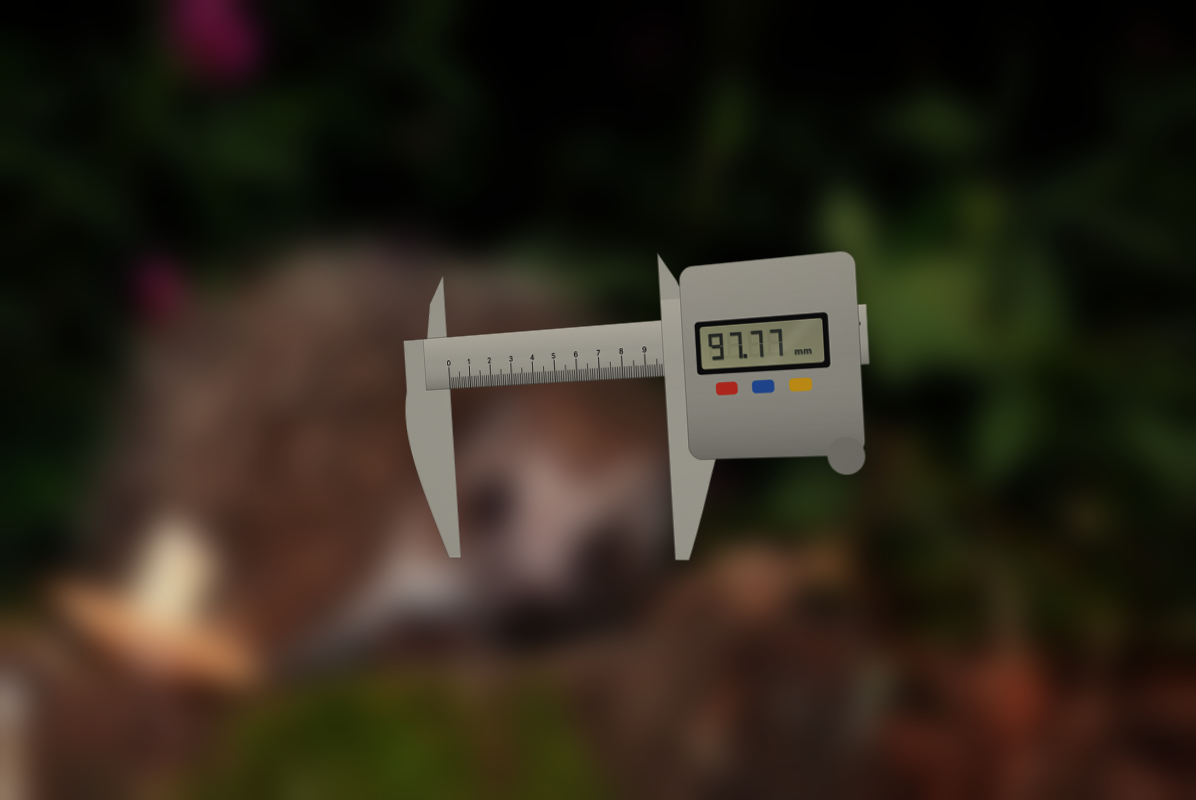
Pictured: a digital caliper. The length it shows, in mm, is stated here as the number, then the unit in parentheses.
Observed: 97.77 (mm)
